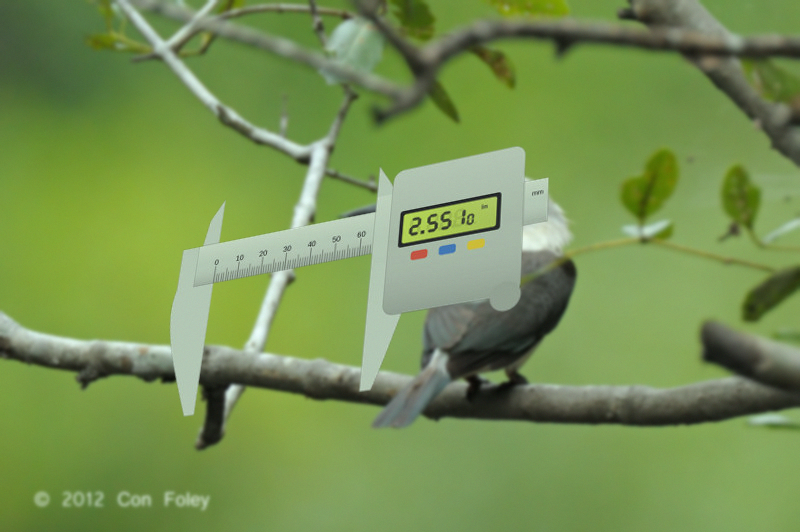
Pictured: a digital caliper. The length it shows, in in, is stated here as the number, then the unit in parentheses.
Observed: 2.5510 (in)
